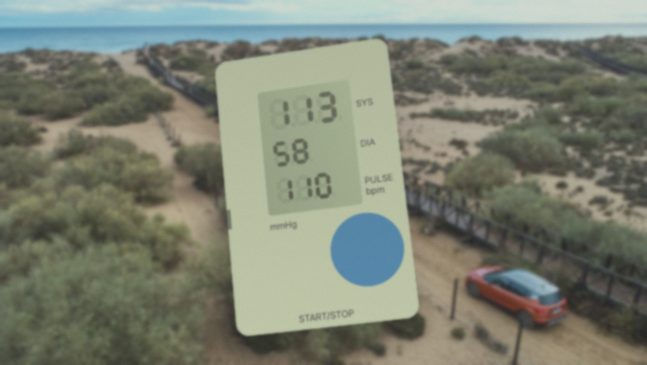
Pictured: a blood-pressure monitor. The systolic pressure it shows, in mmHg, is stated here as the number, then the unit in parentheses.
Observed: 113 (mmHg)
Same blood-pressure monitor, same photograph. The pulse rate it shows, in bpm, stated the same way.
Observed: 110 (bpm)
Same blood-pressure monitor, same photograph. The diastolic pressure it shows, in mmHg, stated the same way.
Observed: 58 (mmHg)
